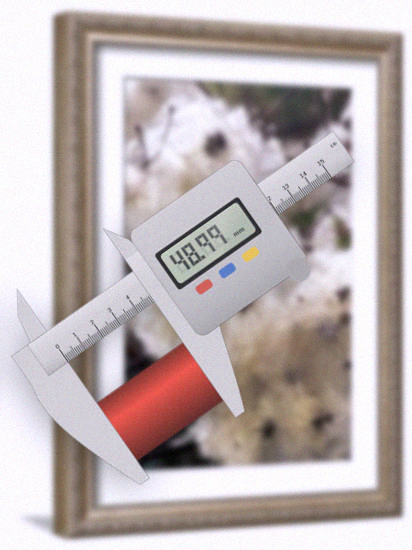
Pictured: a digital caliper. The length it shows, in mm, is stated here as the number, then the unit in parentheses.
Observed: 48.99 (mm)
